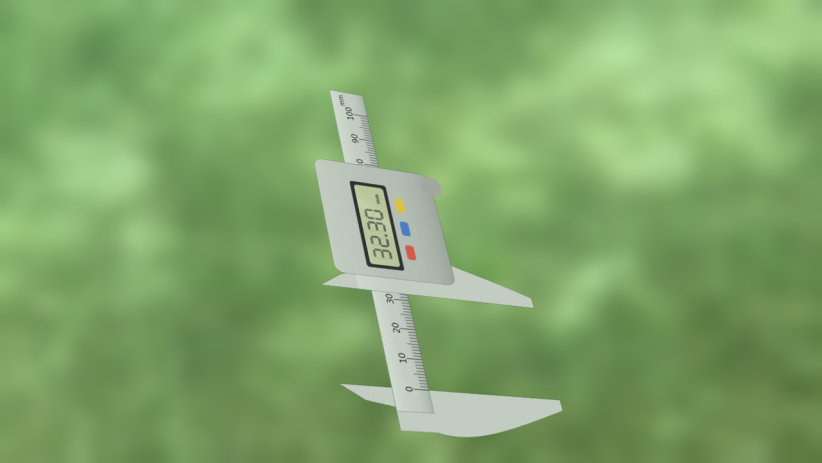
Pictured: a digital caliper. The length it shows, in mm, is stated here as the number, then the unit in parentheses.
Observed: 32.30 (mm)
